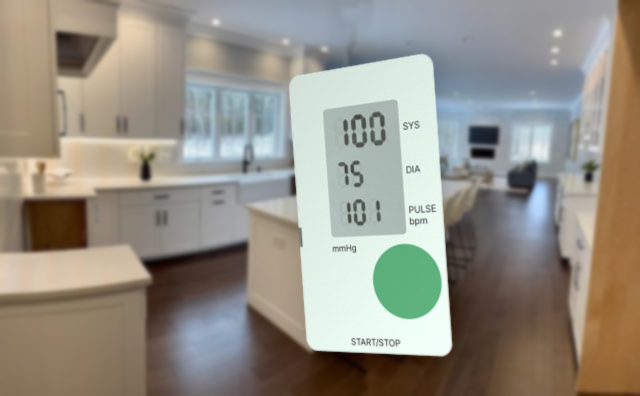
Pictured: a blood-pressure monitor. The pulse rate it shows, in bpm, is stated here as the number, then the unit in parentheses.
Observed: 101 (bpm)
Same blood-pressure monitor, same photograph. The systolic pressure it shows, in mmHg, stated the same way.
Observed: 100 (mmHg)
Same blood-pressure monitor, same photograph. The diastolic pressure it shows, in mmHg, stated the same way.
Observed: 75 (mmHg)
